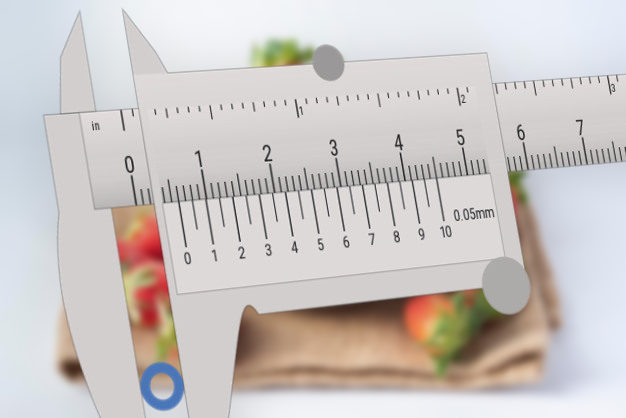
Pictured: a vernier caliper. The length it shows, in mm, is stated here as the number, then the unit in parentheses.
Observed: 6.0 (mm)
